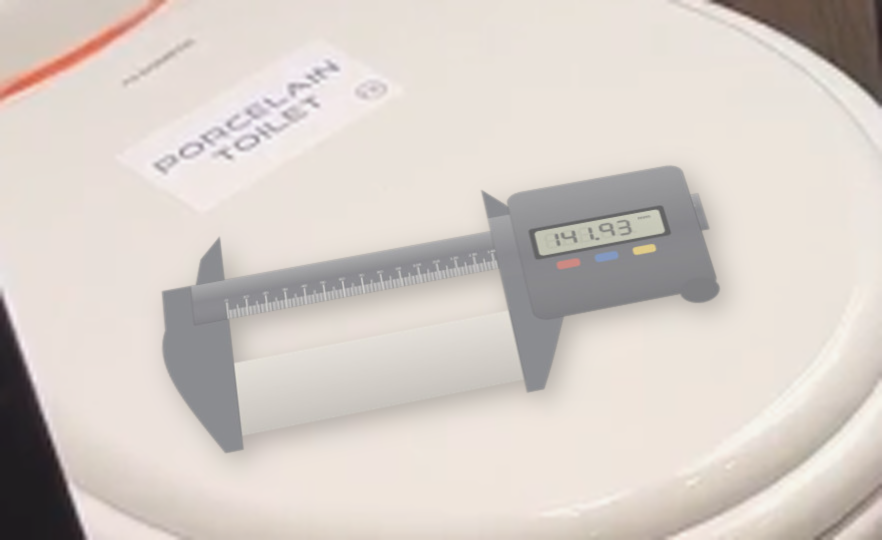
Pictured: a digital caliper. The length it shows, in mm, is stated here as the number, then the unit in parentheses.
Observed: 141.93 (mm)
